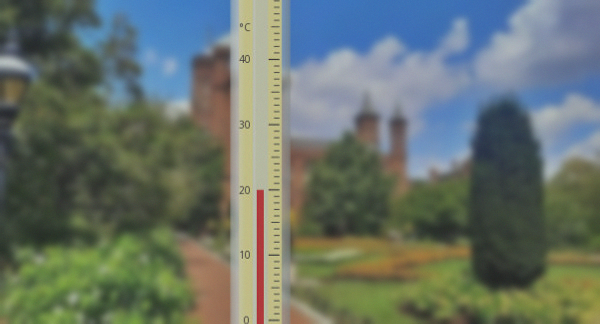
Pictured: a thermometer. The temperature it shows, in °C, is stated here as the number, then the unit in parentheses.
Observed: 20 (°C)
